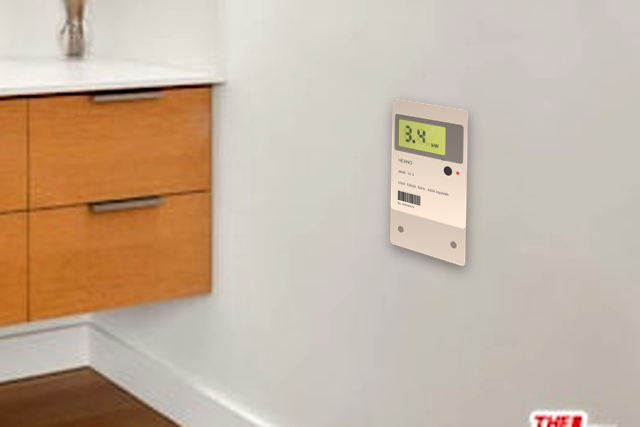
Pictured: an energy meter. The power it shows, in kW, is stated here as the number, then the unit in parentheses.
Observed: 3.4 (kW)
